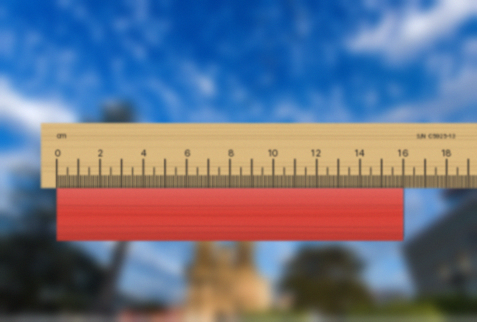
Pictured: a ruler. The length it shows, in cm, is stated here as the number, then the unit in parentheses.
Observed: 16 (cm)
